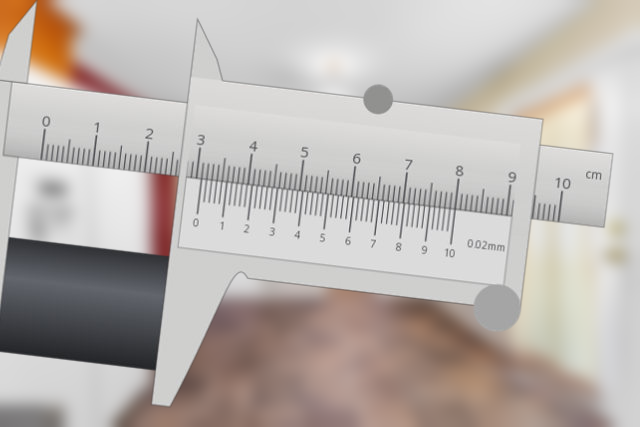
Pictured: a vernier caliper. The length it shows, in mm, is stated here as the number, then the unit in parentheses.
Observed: 31.0 (mm)
